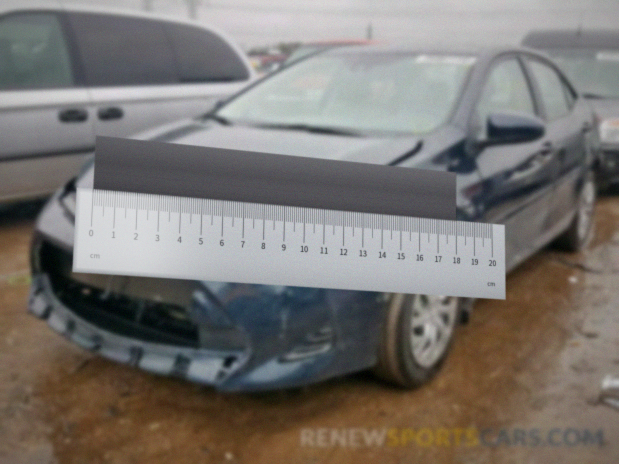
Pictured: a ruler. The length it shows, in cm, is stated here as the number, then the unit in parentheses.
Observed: 18 (cm)
